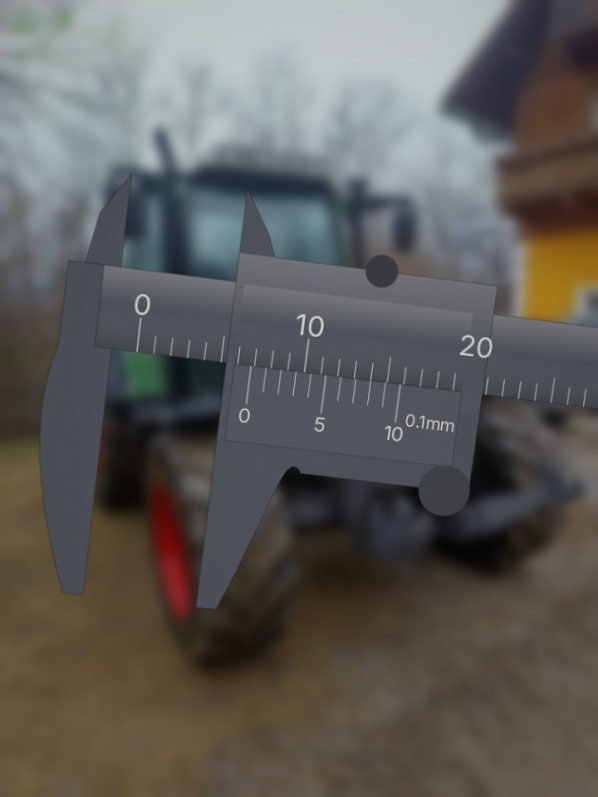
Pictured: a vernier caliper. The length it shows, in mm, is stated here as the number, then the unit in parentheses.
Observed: 6.8 (mm)
